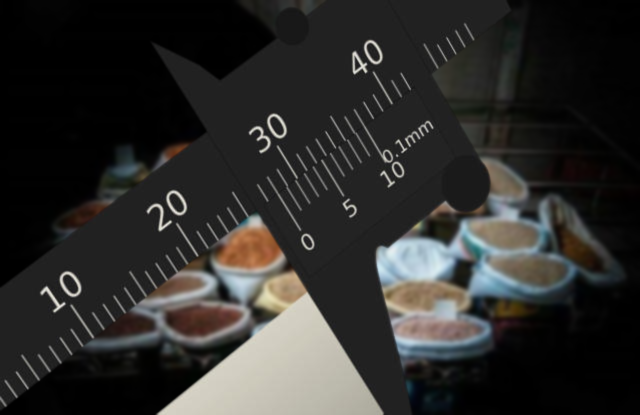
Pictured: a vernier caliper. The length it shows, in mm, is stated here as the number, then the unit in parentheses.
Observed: 28.0 (mm)
